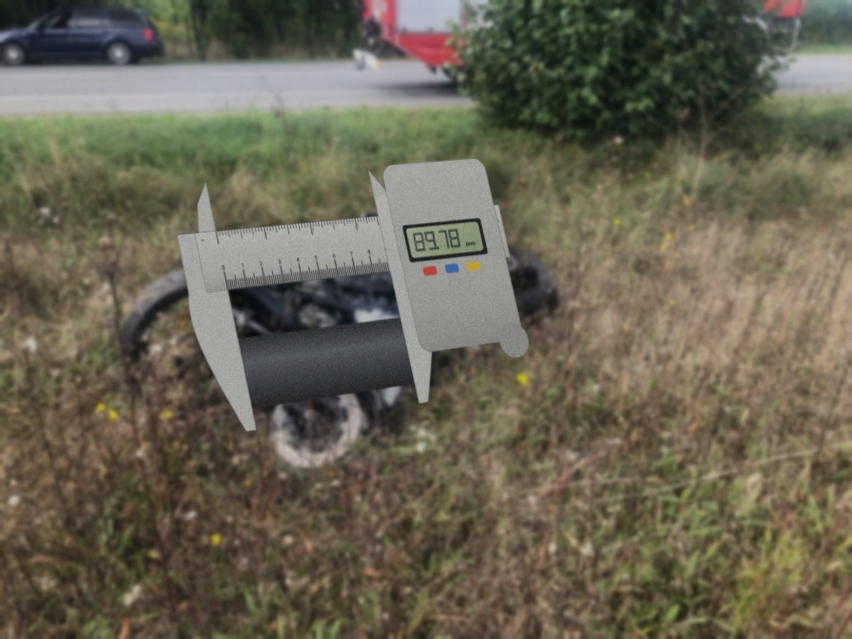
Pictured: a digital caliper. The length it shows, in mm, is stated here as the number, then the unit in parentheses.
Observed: 89.78 (mm)
